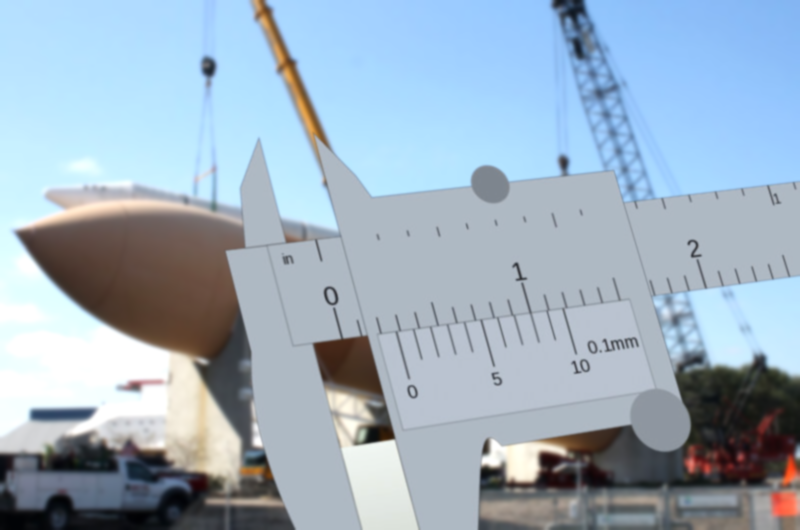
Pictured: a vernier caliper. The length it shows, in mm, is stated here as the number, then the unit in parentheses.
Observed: 2.8 (mm)
